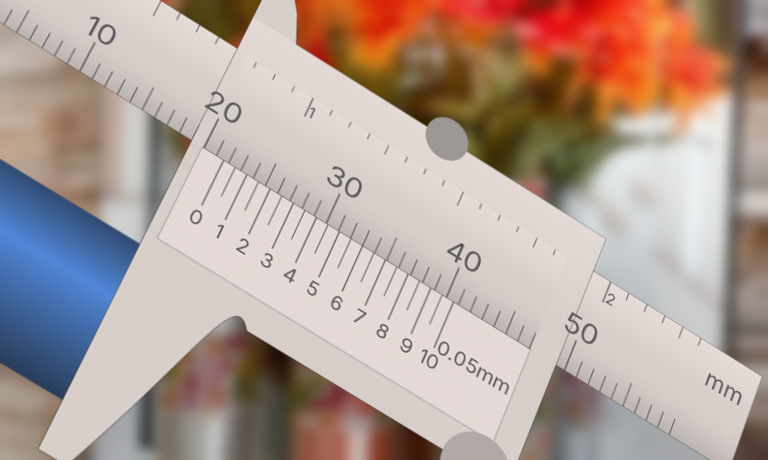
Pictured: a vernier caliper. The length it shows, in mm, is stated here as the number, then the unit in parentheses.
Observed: 21.6 (mm)
